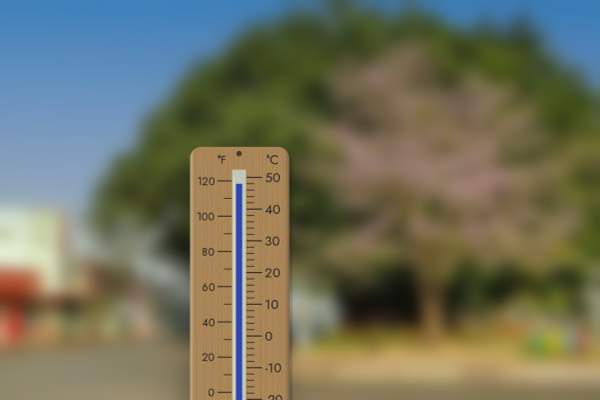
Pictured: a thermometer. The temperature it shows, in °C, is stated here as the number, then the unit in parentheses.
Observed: 48 (°C)
